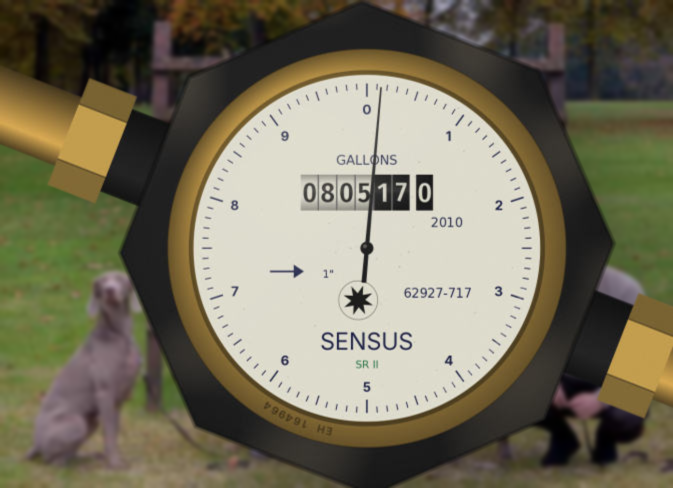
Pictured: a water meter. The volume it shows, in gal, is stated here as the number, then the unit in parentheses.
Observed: 805170.1 (gal)
